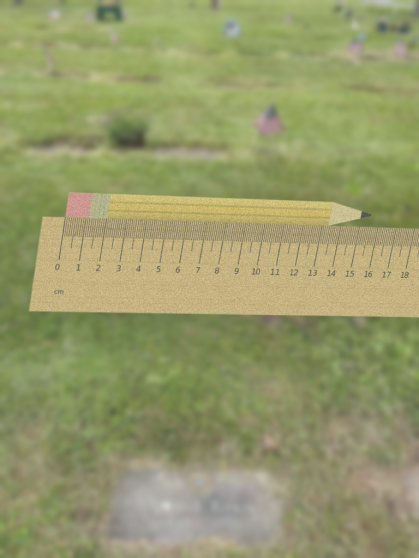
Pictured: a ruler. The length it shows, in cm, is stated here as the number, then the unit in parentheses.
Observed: 15.5 (cm)
